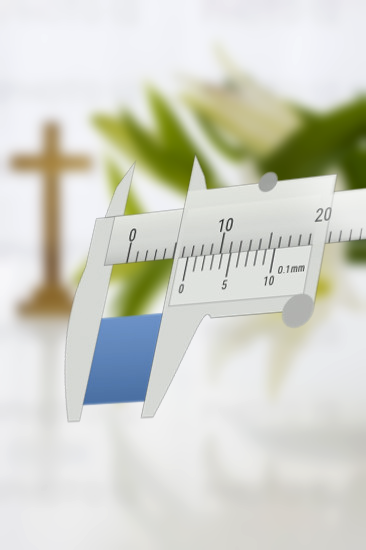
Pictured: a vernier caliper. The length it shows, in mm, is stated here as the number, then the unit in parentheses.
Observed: 6.6 (mm)
